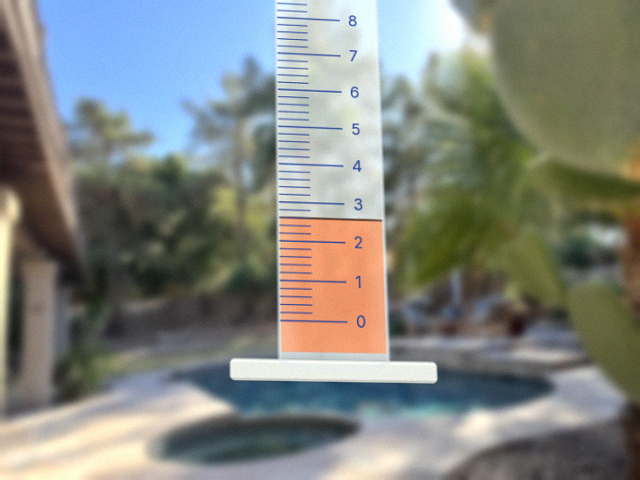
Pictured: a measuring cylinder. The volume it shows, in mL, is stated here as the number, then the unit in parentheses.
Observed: 2.6 (mL)
